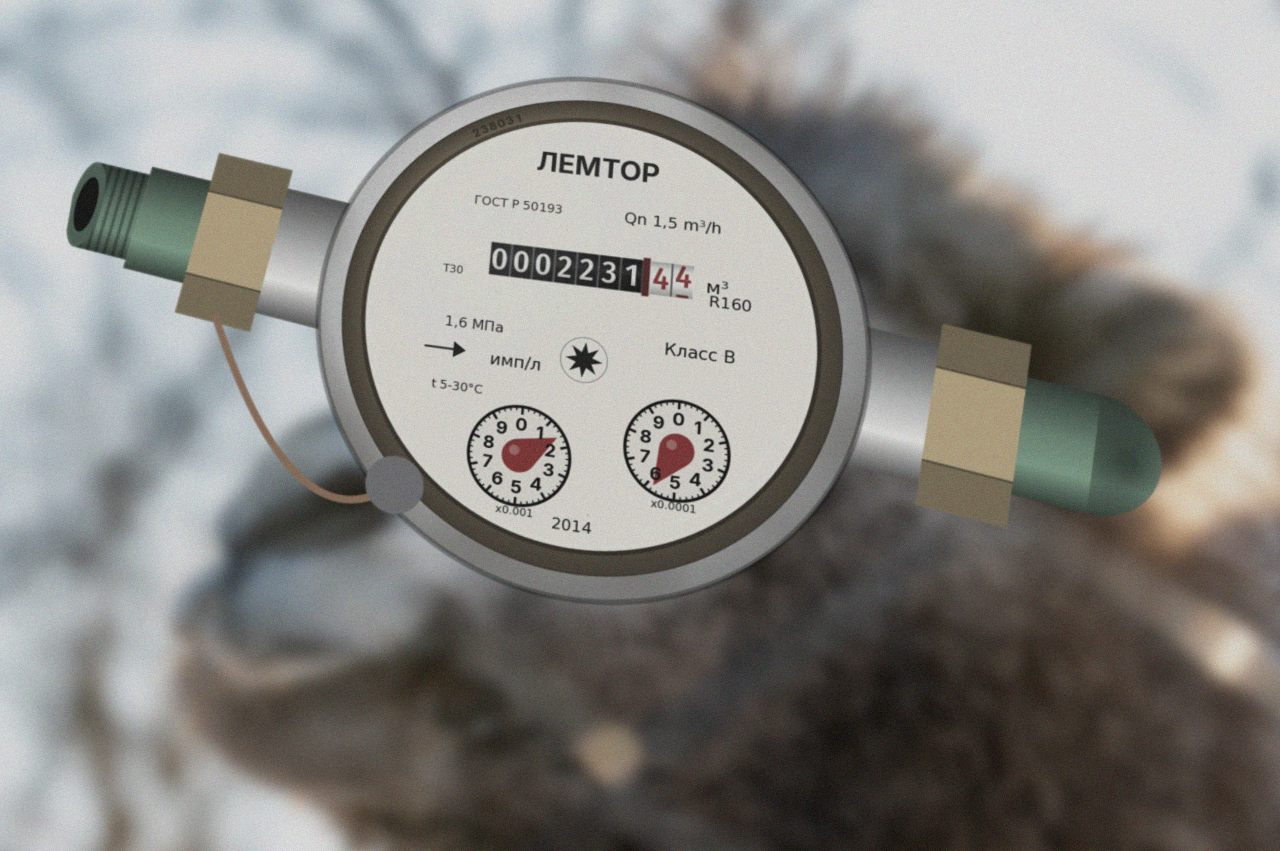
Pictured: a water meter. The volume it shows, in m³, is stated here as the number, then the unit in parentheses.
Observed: 2231.4415 (m³)
